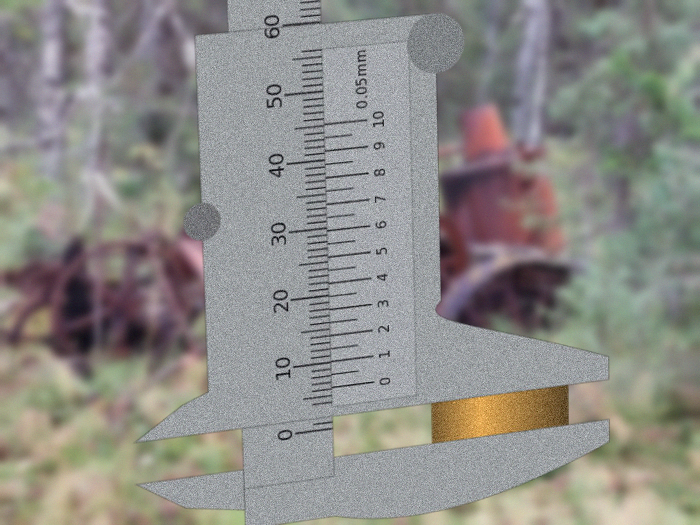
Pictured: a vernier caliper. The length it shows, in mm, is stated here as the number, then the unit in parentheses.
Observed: 6.2 (mm)
